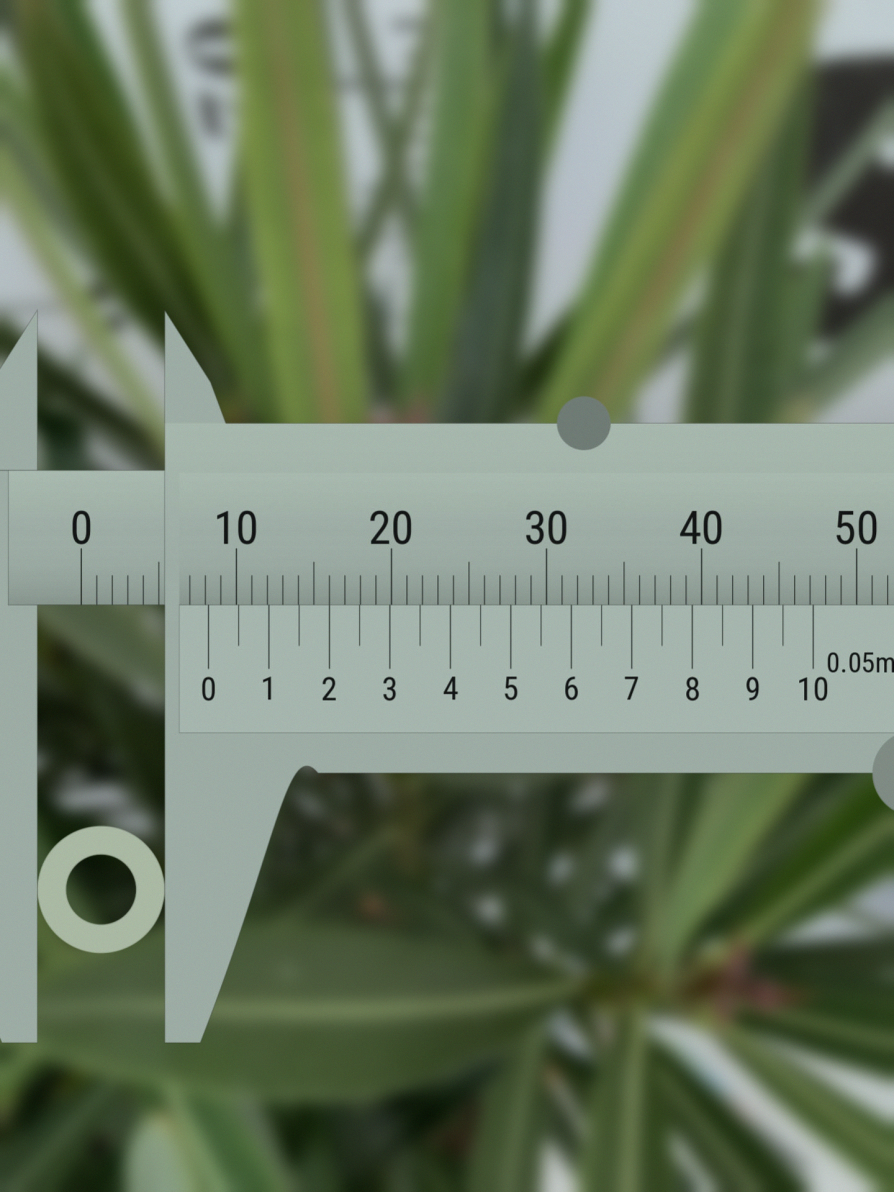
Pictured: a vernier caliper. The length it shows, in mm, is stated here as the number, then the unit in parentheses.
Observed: 8.2 (mm)
